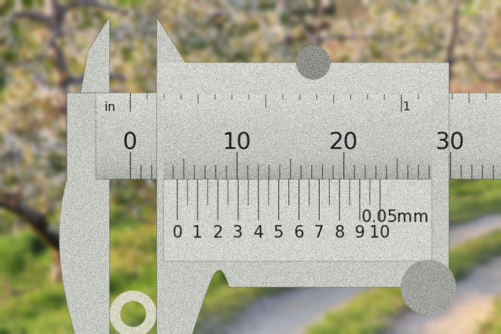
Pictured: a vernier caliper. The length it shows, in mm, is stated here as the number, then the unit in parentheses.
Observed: 4.4 (mm)
